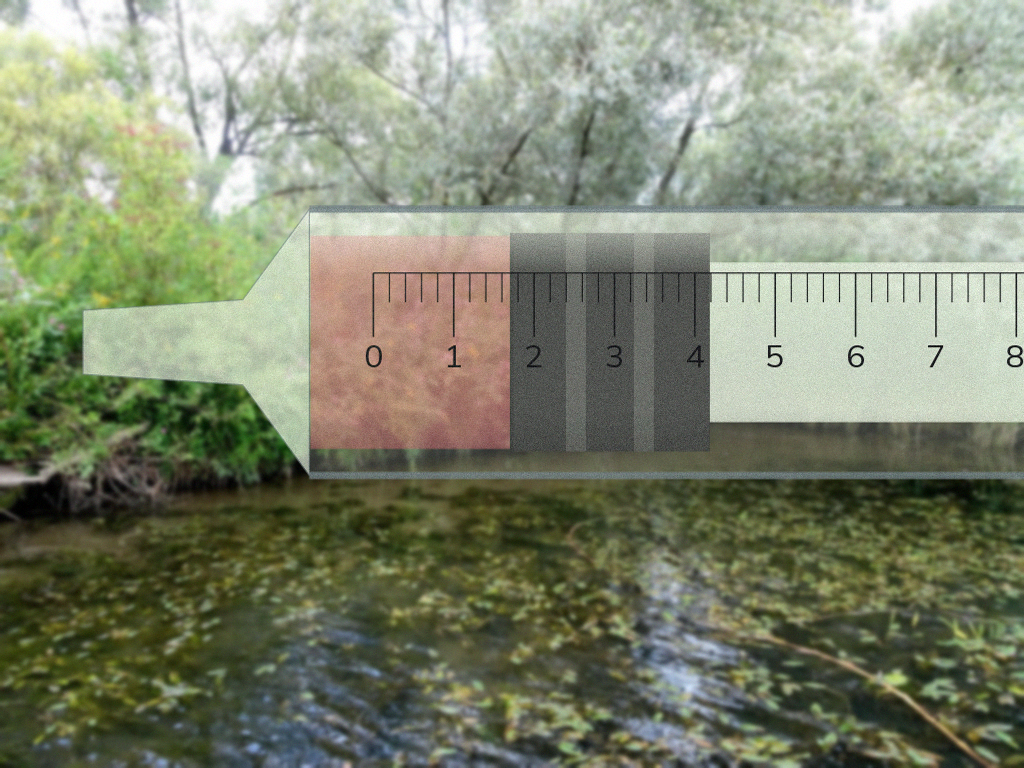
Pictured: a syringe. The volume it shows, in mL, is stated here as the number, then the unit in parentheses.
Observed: 1.7 (mL)
